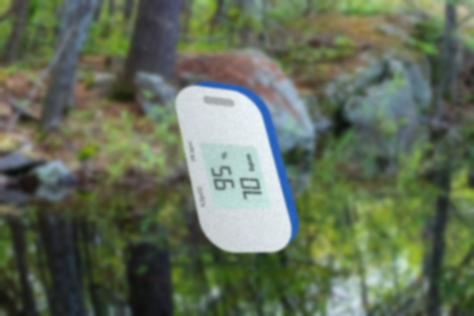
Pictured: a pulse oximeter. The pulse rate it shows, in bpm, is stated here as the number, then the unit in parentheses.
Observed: 70 (bpm)
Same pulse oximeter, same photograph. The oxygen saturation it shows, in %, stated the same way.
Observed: 95 (%)
